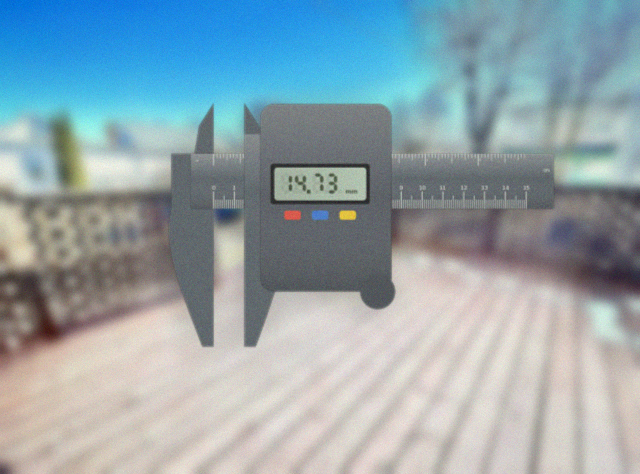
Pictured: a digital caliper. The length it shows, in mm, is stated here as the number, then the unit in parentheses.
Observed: 14.73 (mm)
